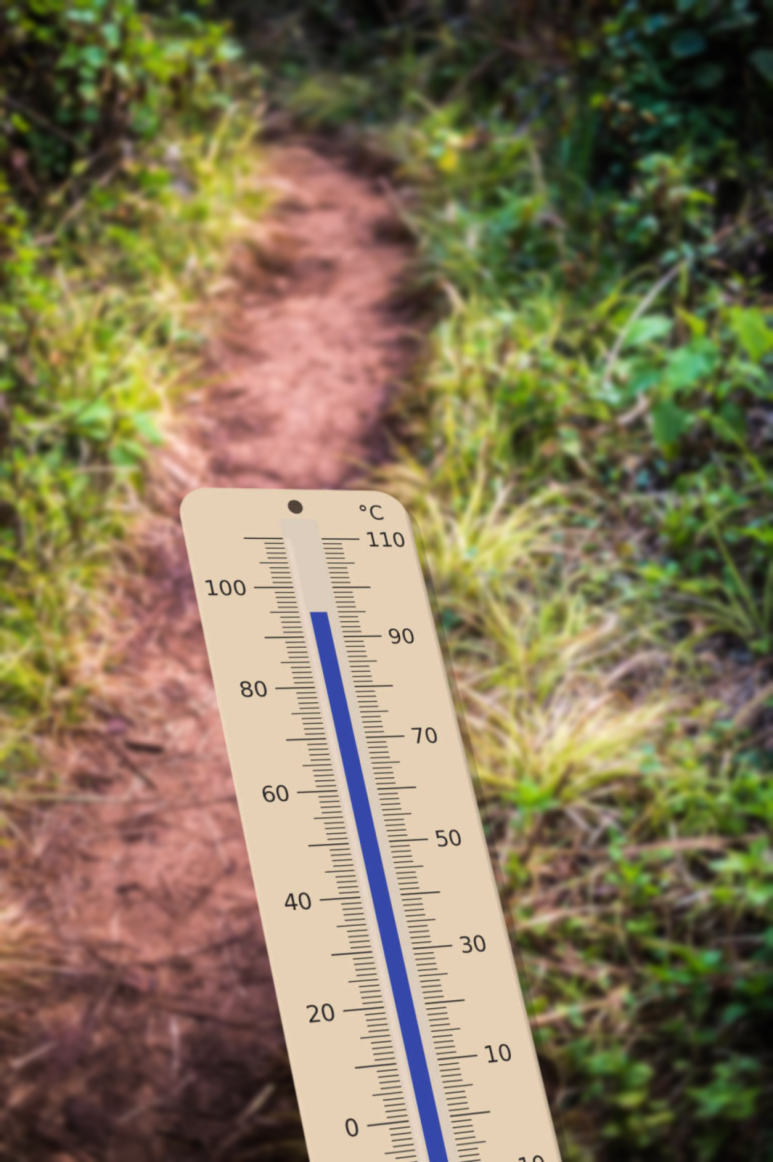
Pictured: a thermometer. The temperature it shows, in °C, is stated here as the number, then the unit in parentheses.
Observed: 95 (°C)
